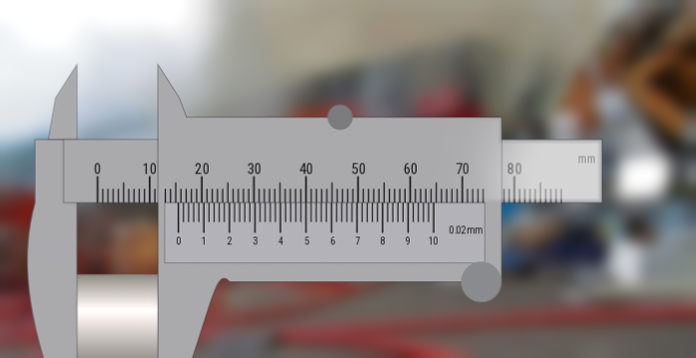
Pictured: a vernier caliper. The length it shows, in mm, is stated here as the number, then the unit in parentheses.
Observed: 15.5 (mm)
